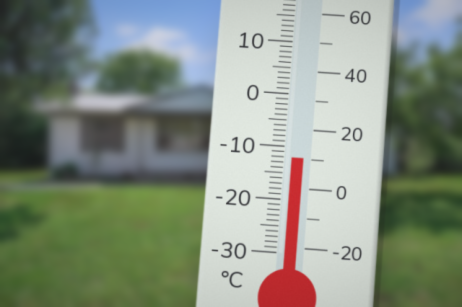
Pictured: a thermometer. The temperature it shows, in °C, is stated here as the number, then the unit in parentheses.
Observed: -12 (°C)
